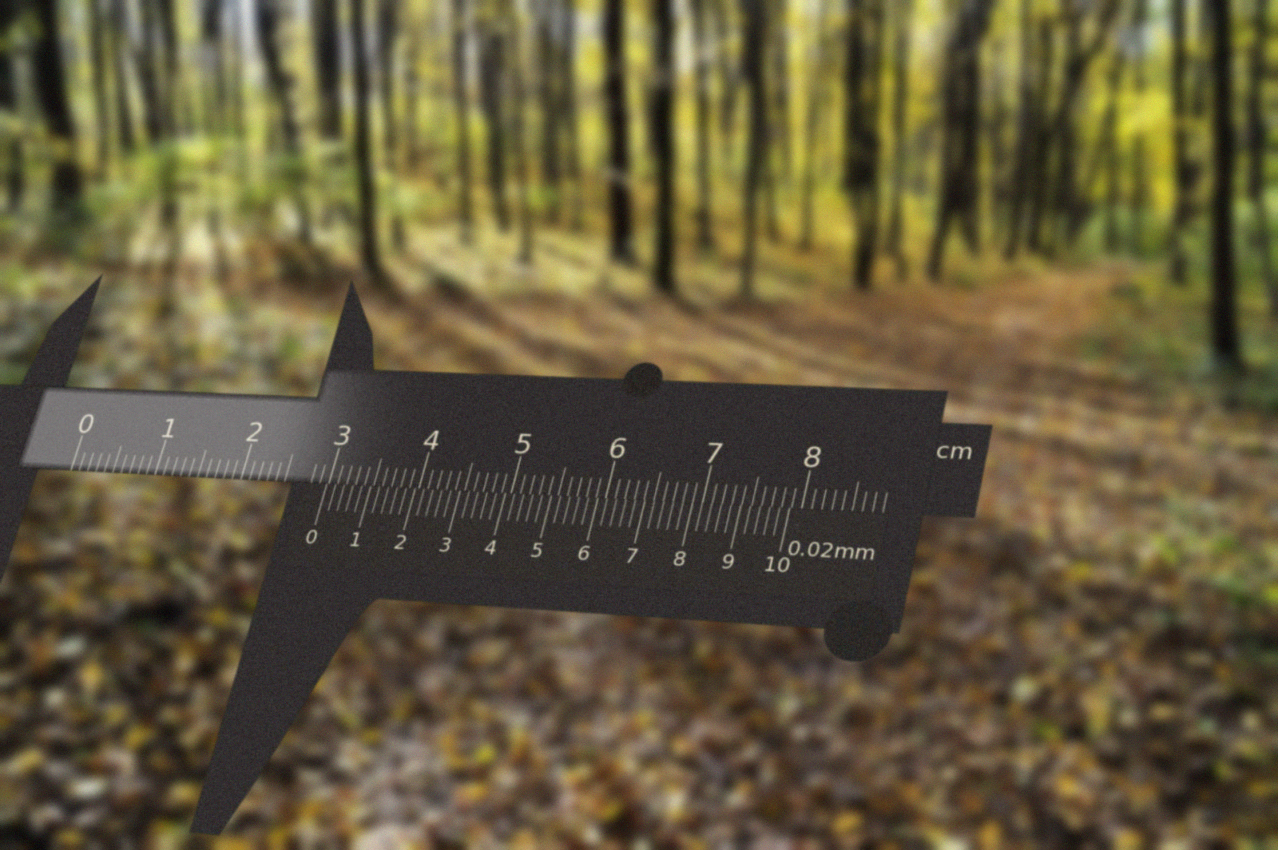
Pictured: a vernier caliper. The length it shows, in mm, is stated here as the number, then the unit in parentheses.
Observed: 29.8 (mm)
